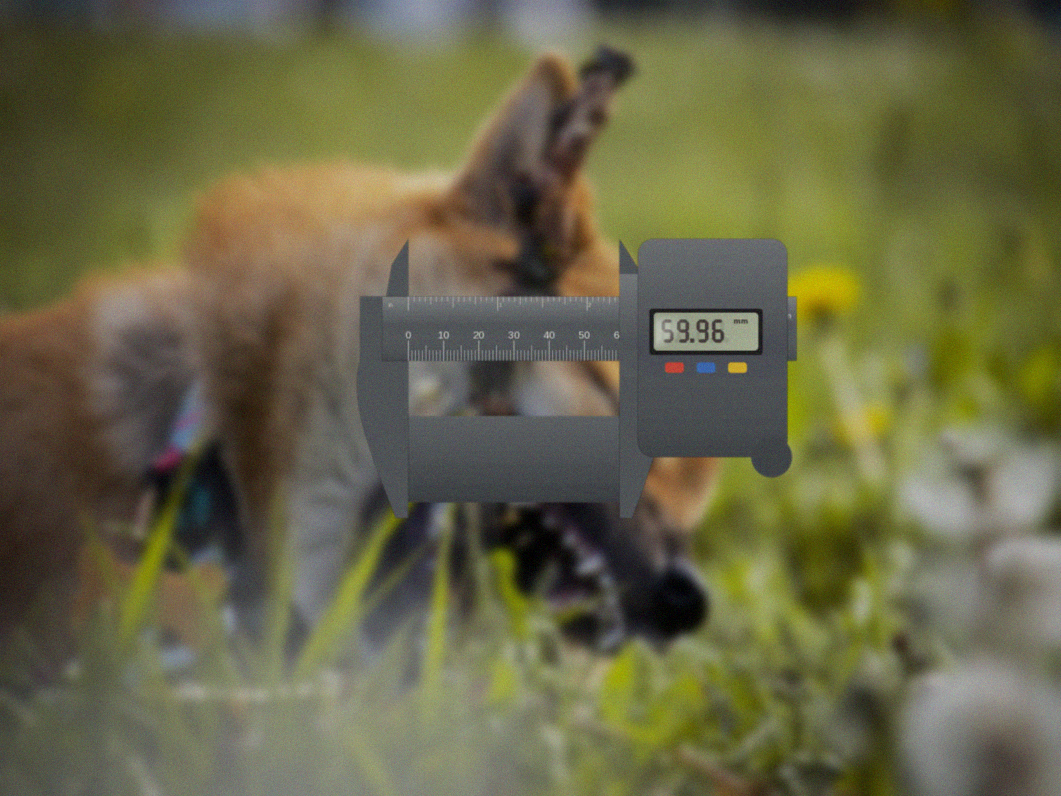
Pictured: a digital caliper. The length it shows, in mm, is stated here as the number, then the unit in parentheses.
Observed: 59.96 (mm)
